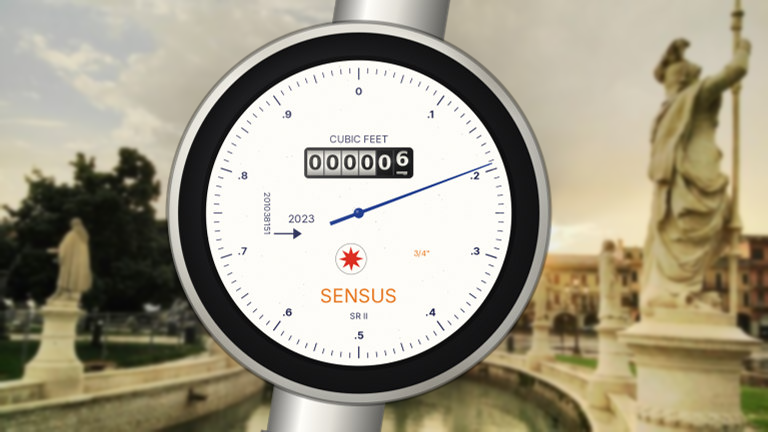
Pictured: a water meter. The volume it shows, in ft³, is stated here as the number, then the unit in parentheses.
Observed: 6.19 (ft³)
